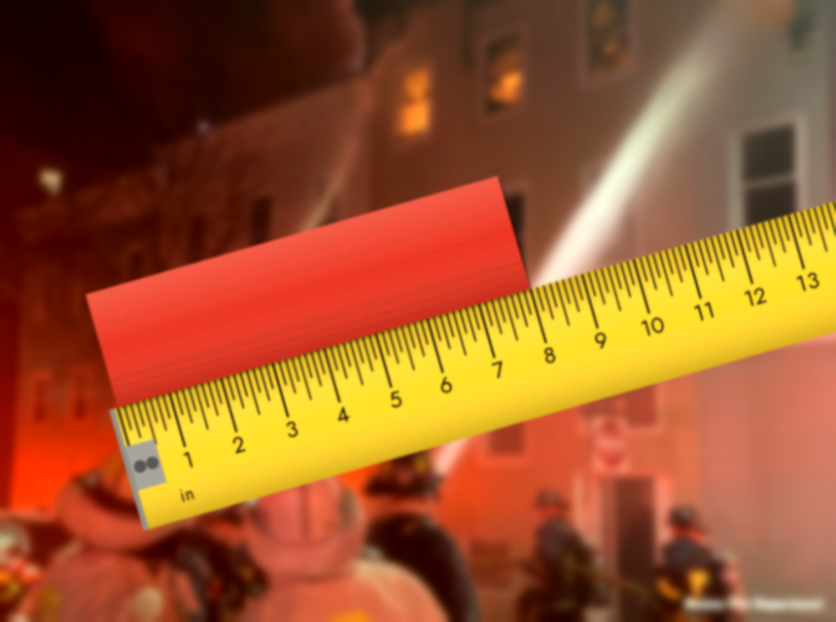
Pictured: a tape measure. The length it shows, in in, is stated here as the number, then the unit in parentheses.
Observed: 8 (in)
